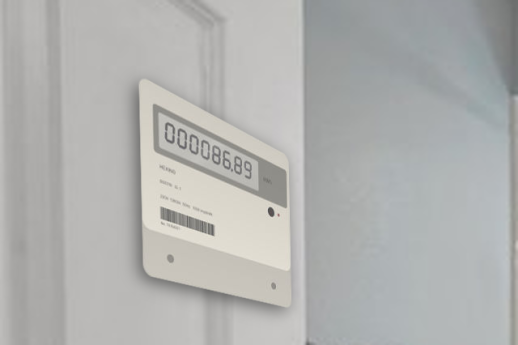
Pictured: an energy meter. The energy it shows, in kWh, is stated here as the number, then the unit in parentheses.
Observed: 86.89 (kWh)
